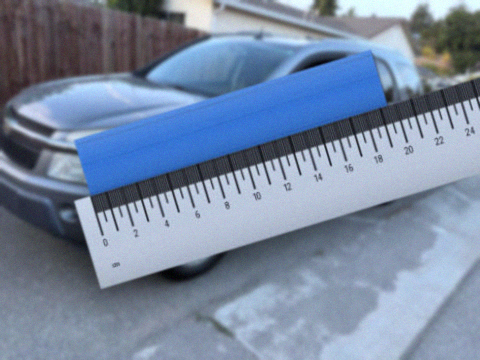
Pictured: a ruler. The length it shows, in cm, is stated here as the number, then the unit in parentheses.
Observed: 19.5 (cm)
